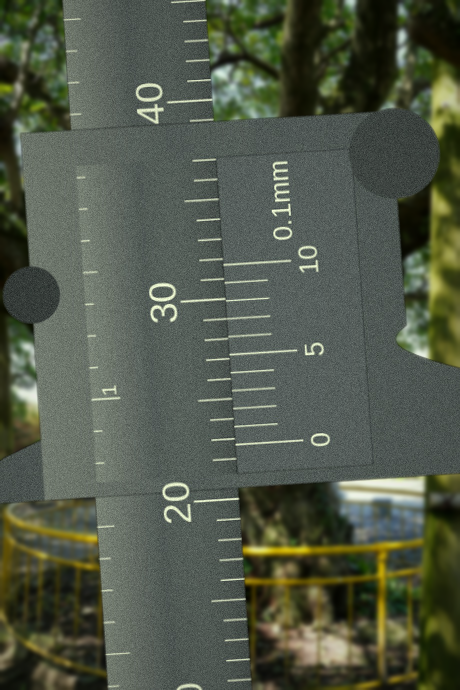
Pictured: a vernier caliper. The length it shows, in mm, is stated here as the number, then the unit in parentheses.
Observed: 22.7 (mm)
